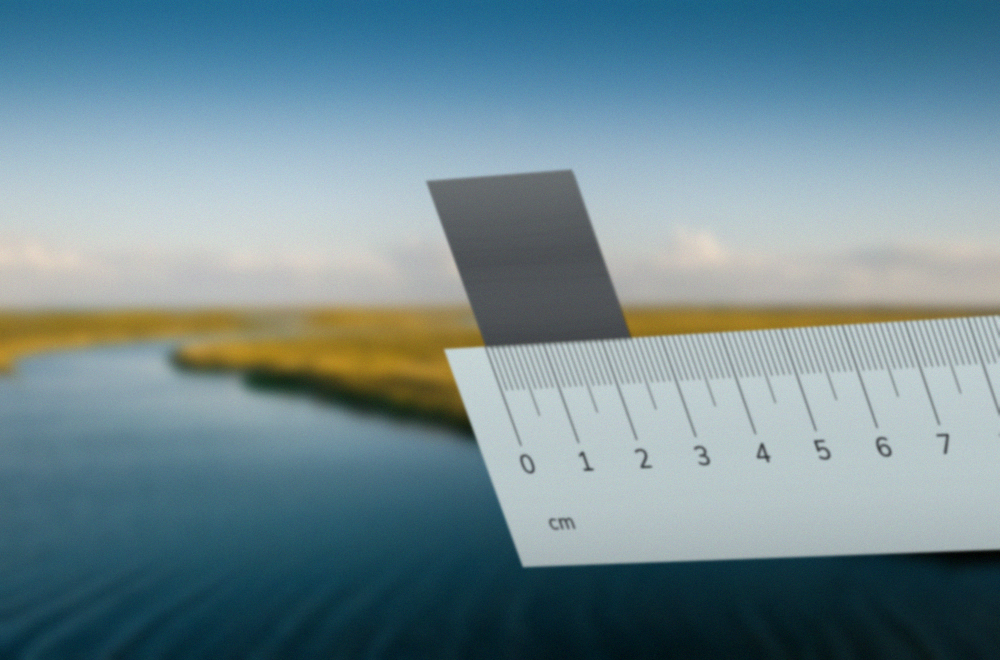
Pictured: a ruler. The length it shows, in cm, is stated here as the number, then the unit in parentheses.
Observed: 2.5 (cm)
